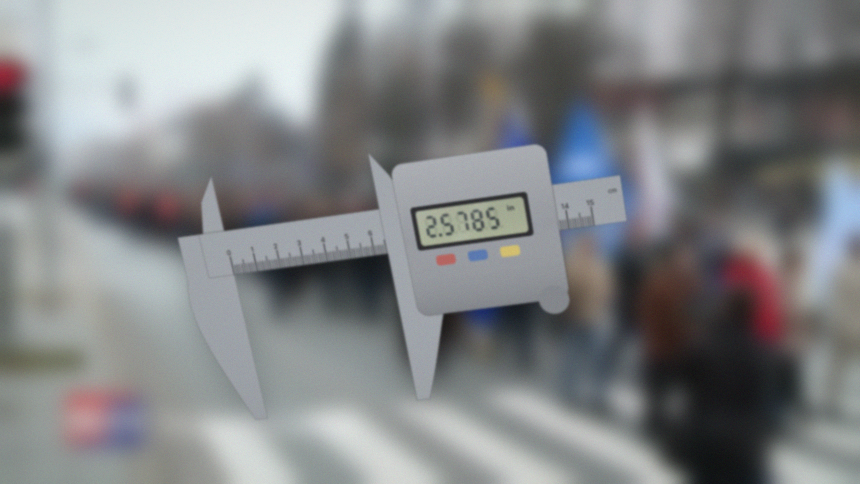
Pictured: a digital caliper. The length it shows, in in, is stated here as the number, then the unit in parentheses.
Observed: 2.5785 (in)
